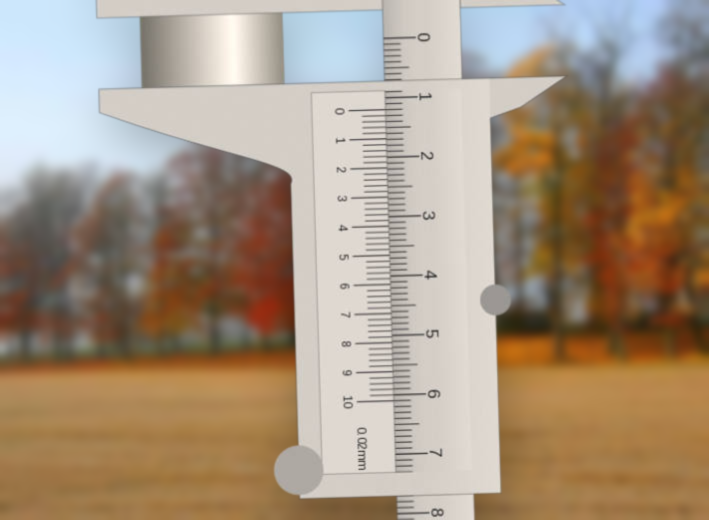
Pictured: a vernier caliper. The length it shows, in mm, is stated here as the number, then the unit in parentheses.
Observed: 12.0 (mm)
